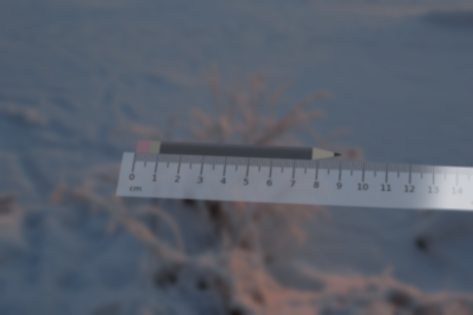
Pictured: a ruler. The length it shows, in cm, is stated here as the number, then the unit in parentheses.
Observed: 9 (cm)
